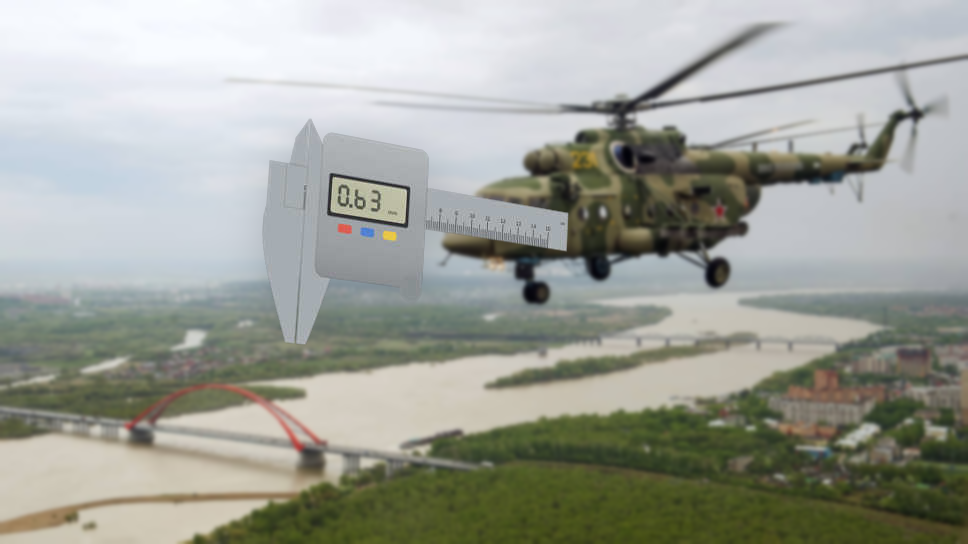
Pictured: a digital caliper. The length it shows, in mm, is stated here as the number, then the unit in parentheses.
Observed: 0.63 (mm)
